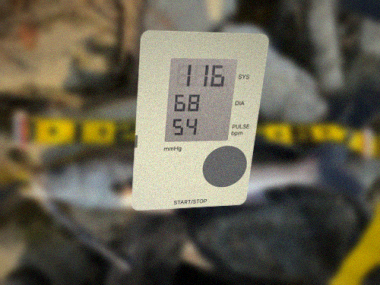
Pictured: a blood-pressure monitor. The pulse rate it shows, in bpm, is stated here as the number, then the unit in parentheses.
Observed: 54 (bpm)
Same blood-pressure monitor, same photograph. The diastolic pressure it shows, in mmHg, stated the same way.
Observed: 68 (mmHg)
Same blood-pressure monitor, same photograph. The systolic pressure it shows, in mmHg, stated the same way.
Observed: 116 (mmHg)
